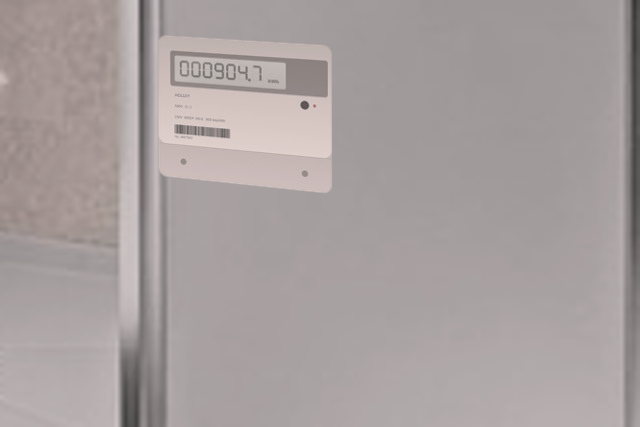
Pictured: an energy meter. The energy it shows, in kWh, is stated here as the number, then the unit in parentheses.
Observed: 904.7 (kWh)
